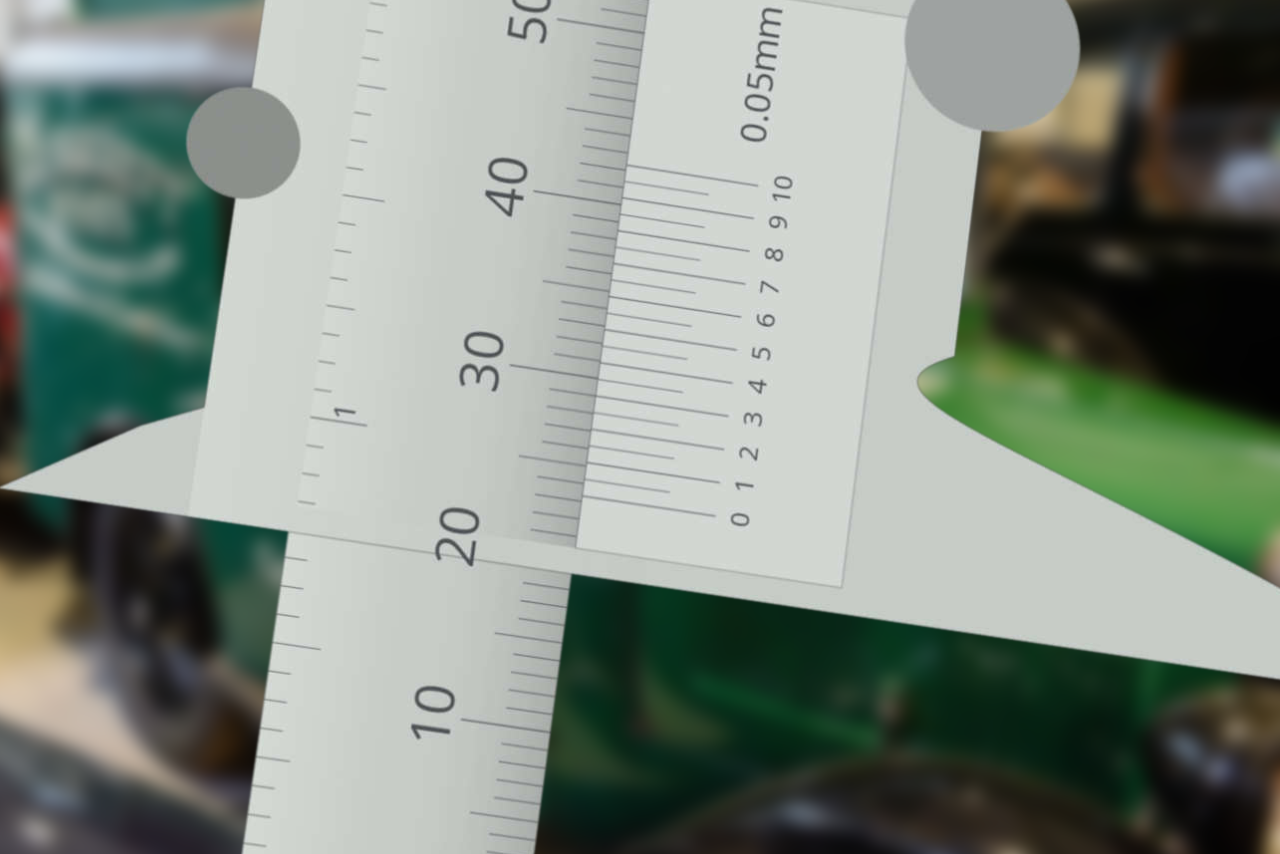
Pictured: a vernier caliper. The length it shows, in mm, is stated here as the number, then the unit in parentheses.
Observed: 23.3 (mm)
